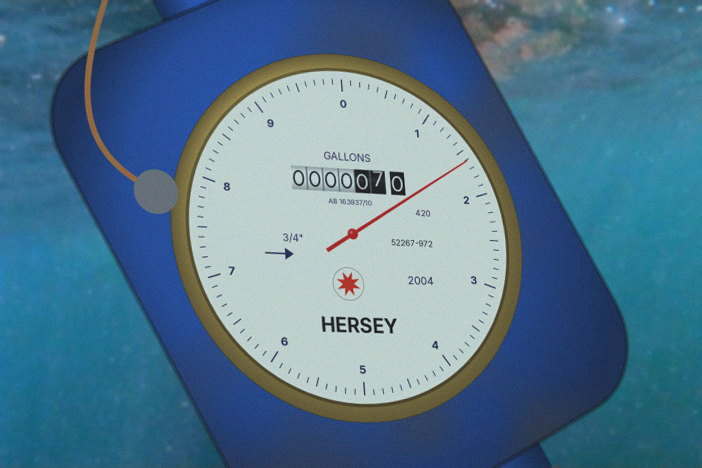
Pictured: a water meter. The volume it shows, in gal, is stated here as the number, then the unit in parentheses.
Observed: 71.6 (gal)
